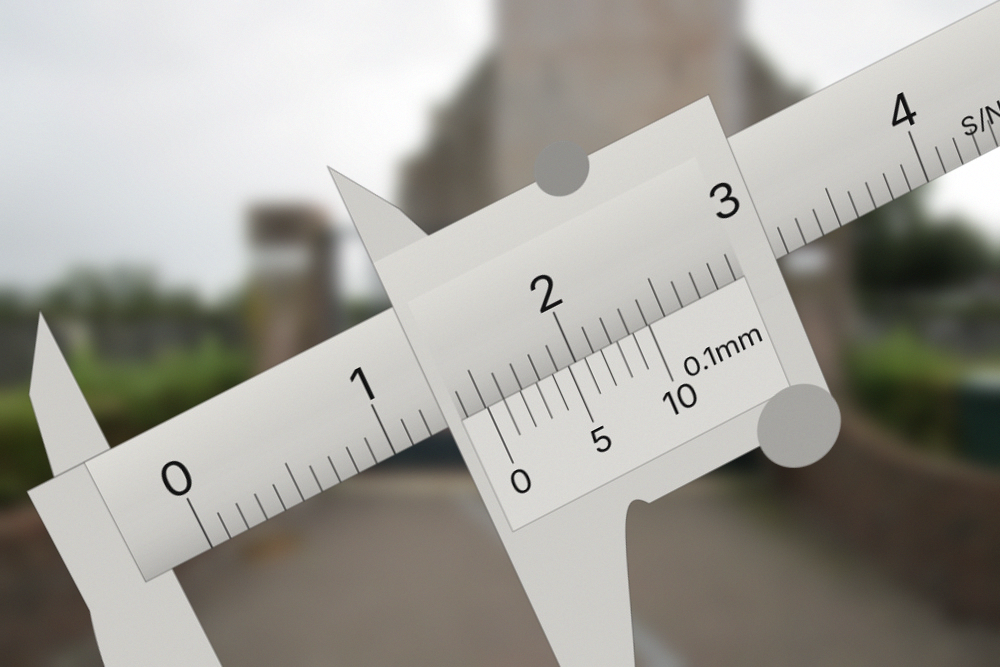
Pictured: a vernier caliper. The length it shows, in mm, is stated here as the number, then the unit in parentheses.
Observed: 15.1 (mm)
